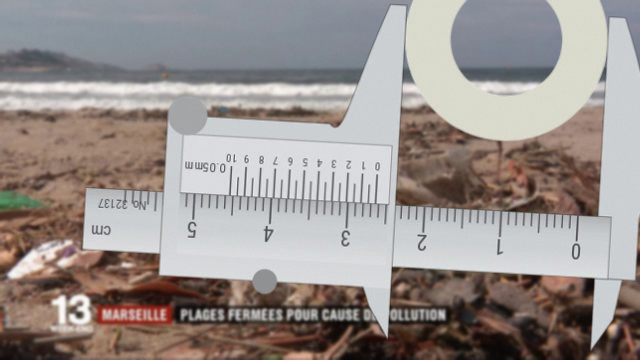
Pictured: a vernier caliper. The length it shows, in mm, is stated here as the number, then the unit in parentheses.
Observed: 26.4 (mm)
